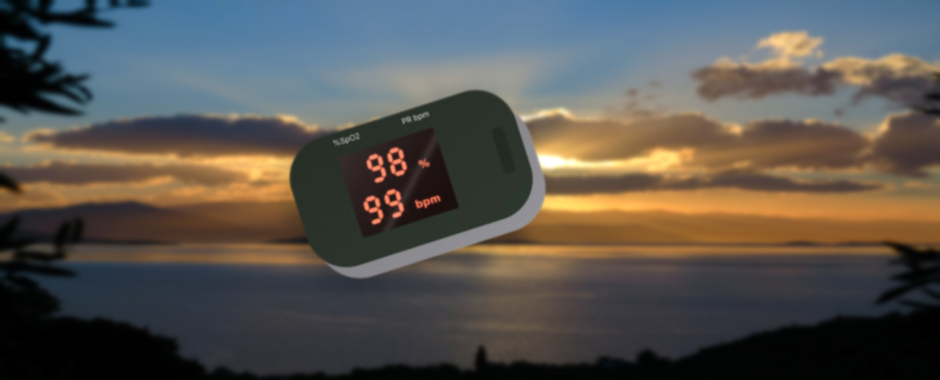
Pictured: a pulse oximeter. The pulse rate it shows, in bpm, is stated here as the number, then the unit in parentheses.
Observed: 99 (bpm)
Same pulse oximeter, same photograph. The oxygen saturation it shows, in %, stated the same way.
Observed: 98 (%)
